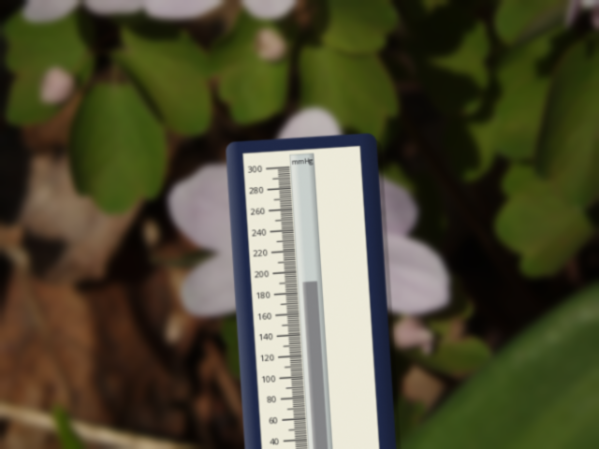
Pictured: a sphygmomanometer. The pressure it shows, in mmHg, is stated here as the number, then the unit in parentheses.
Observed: 190 (mmHg)
